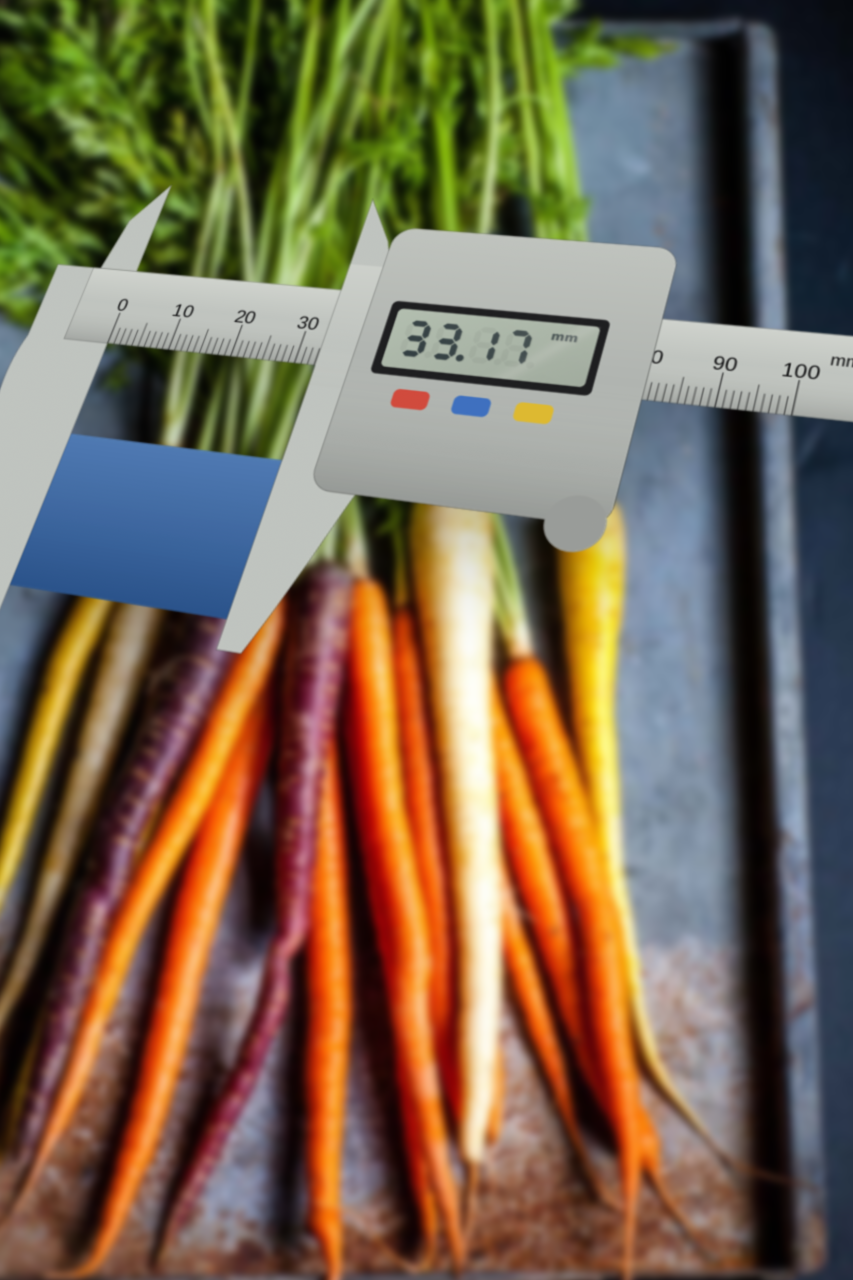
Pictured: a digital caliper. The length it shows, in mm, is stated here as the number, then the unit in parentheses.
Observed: 33.17 (mm)
